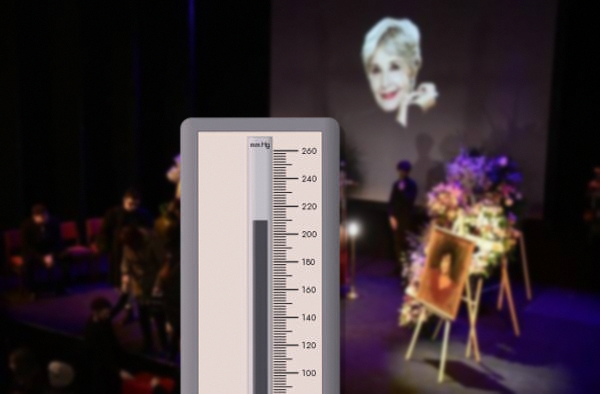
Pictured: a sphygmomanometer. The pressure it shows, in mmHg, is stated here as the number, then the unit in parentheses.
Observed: 210 (mmHg)
